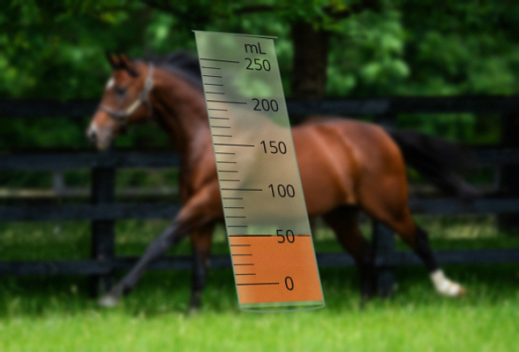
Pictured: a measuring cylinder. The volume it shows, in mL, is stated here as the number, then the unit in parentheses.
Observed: 50 (mL)
